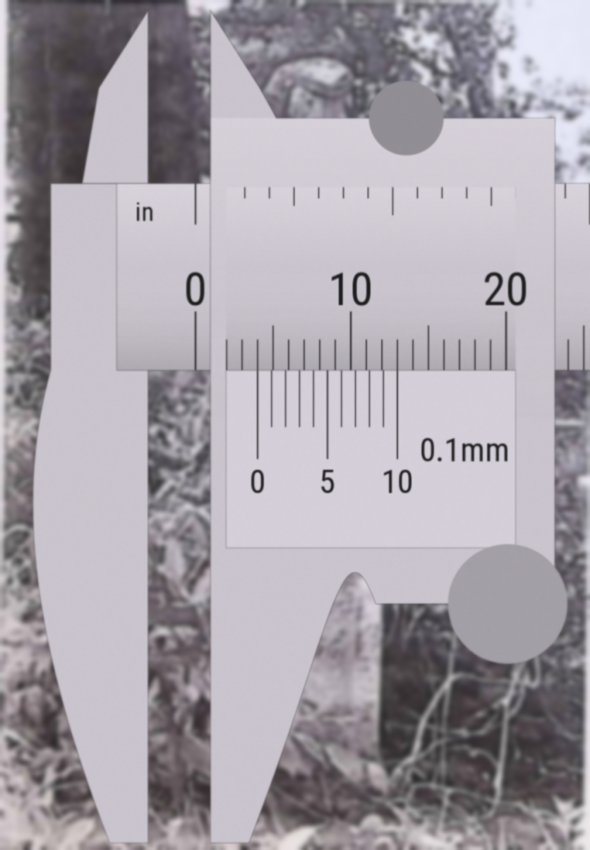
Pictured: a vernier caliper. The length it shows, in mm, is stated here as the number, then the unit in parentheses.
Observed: 4.0 (mm)
